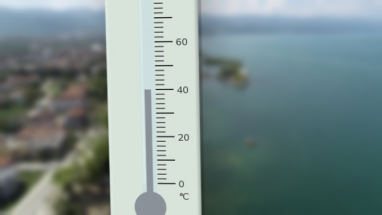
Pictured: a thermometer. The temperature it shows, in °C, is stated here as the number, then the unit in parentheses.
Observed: 40 (°C)
